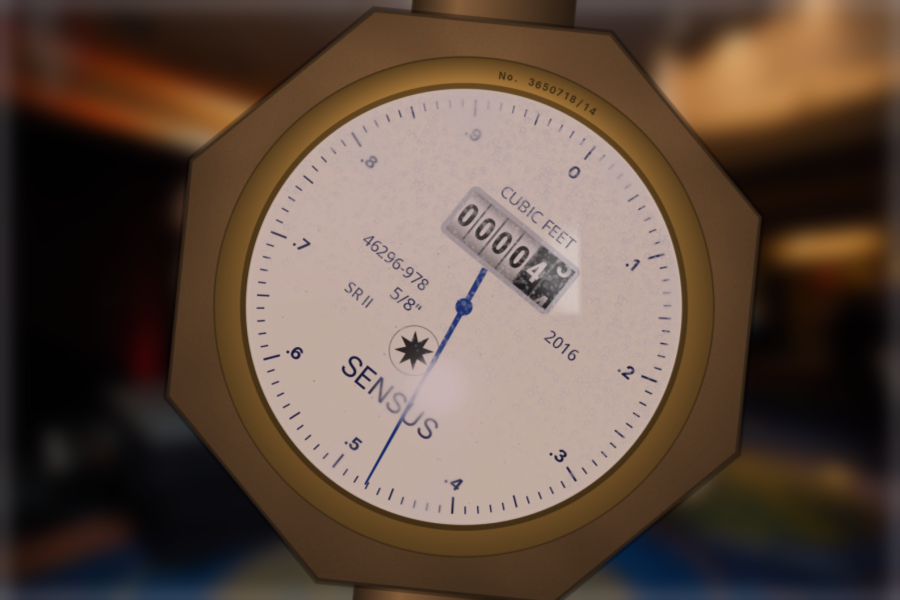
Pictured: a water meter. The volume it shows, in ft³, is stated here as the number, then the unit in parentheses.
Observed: 43.47 (ft³)
